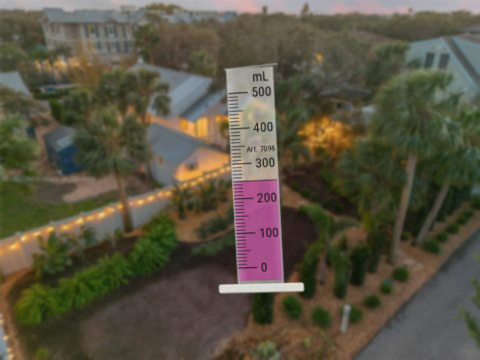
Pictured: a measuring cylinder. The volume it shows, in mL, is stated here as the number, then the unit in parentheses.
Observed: 250 (mL)
